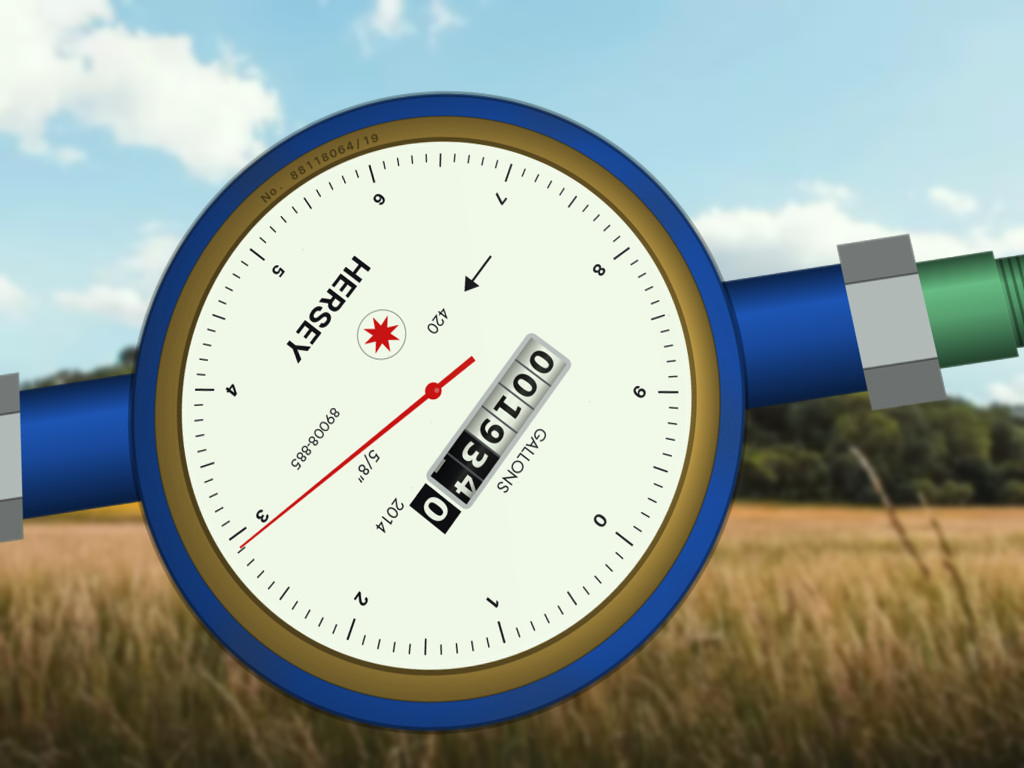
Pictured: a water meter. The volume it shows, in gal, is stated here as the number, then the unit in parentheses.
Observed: 19342.9 (gal)
